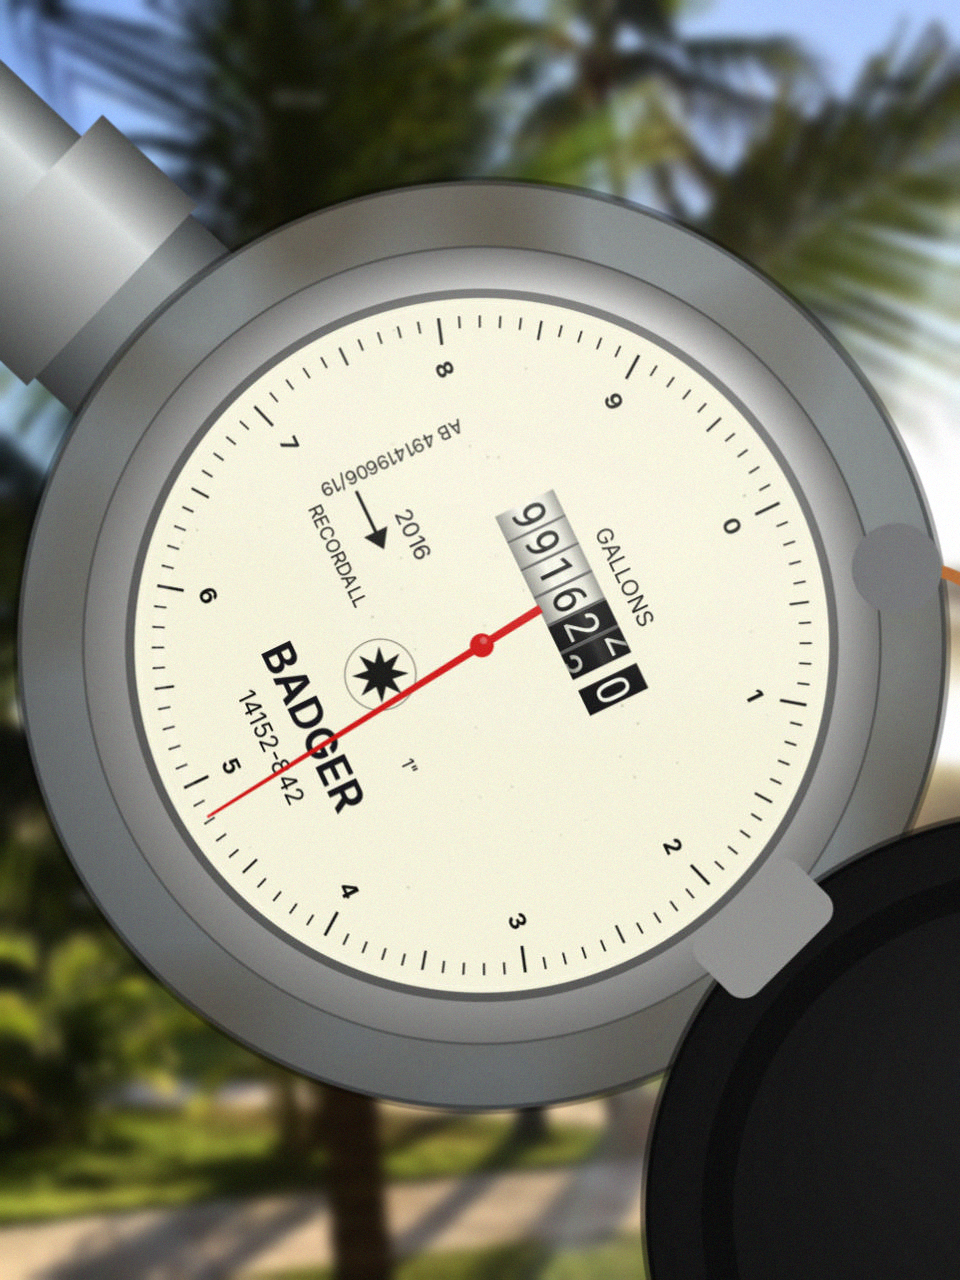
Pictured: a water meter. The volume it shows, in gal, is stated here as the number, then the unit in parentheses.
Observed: 9916224.8 (gal)
